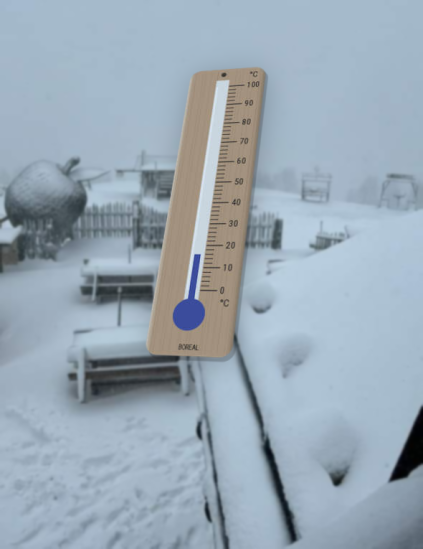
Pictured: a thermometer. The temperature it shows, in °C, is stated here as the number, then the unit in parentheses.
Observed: 16 (°C)
